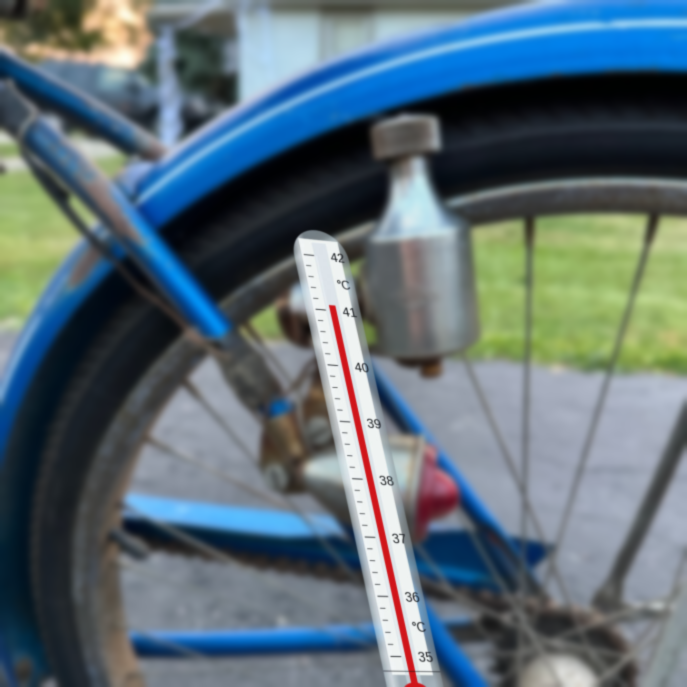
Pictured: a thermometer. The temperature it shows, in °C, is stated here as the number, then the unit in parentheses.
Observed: 41.1 (°C)
